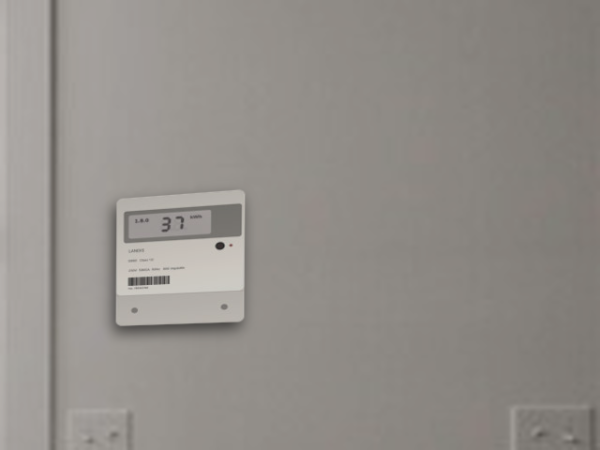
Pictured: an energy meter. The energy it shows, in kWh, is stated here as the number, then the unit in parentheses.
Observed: 37 (kWh)
